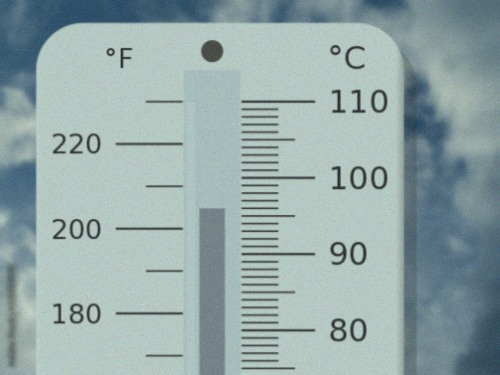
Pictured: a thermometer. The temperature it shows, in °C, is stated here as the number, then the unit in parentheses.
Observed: 96 (°C)
